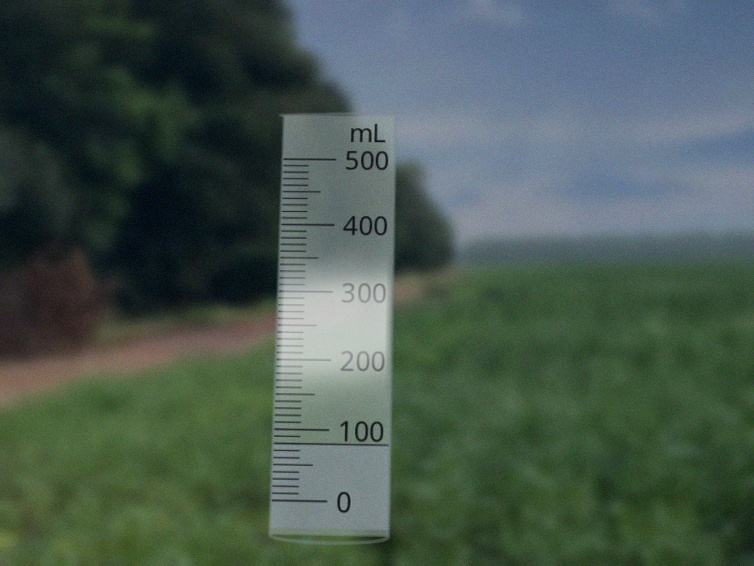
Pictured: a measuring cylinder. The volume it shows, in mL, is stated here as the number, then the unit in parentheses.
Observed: 80 (mL)
